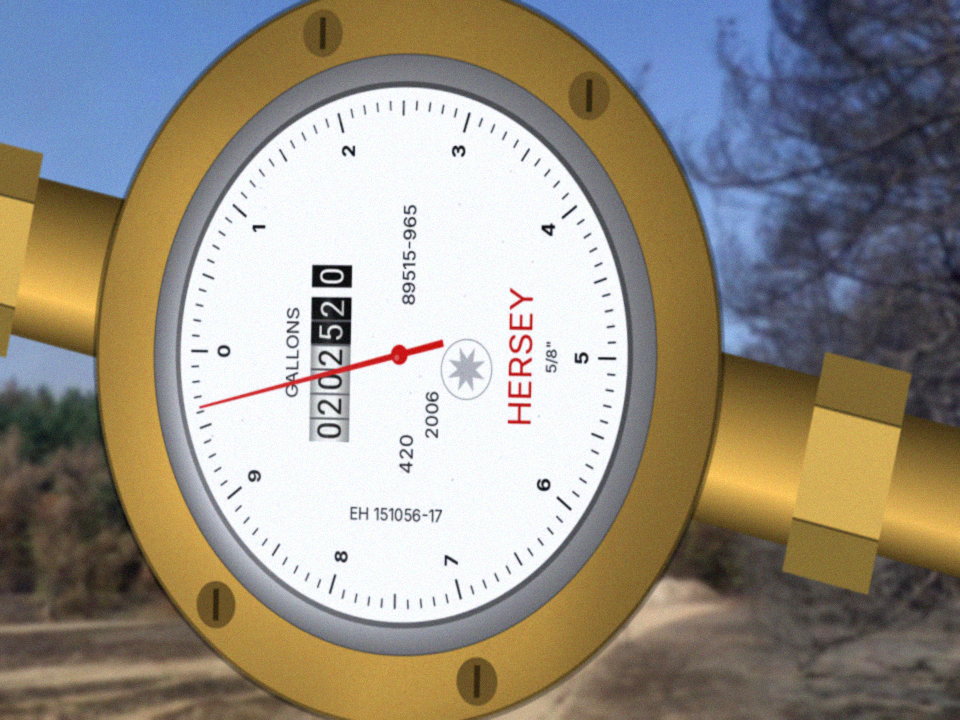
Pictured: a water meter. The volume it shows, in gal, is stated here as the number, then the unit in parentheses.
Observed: 202519.6 (gal)
